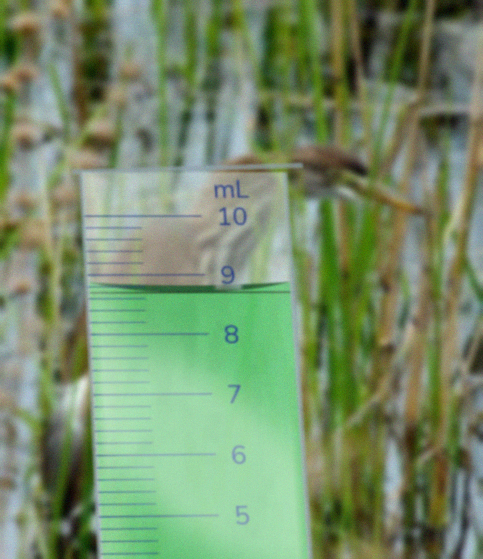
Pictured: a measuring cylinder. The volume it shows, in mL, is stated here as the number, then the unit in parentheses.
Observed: 8.7 (mL)
